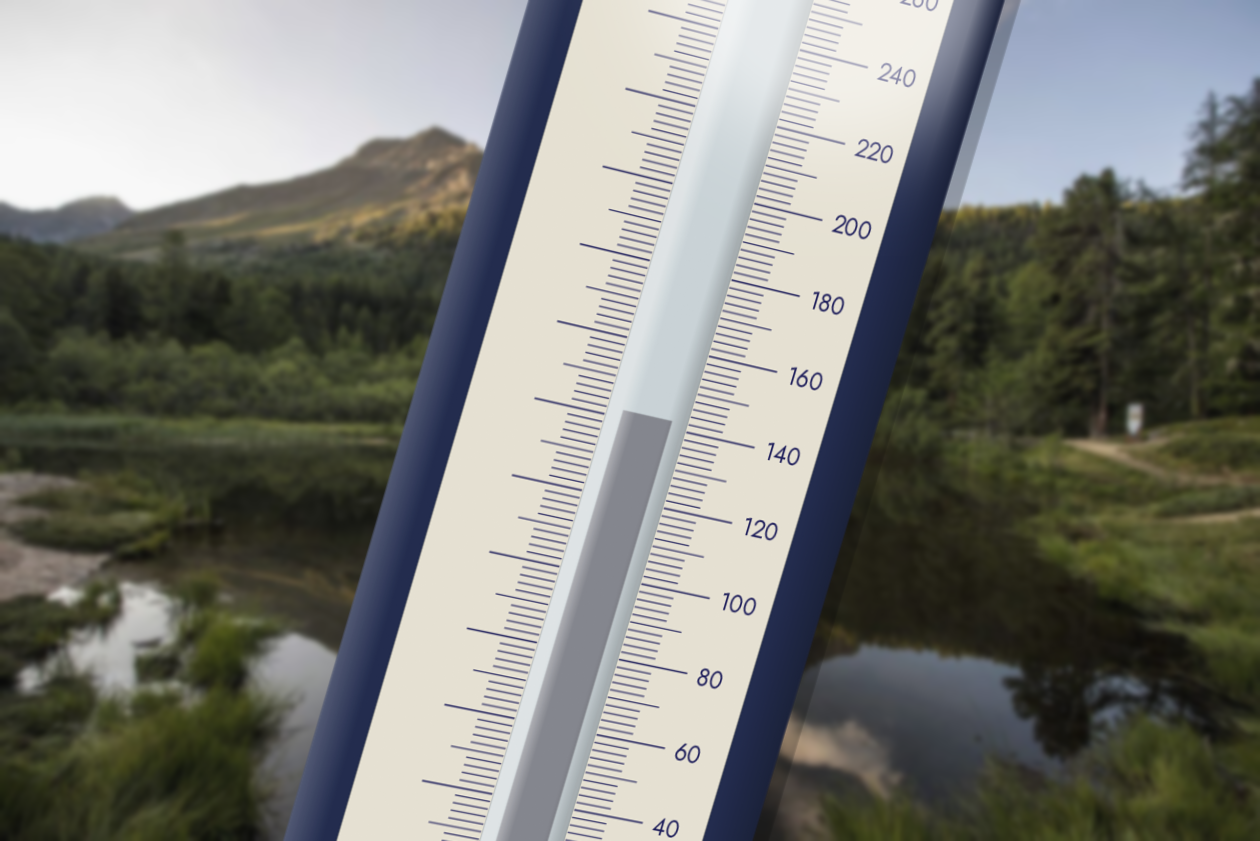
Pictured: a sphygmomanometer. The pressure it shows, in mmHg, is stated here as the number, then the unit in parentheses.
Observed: 142 (mmHg)
